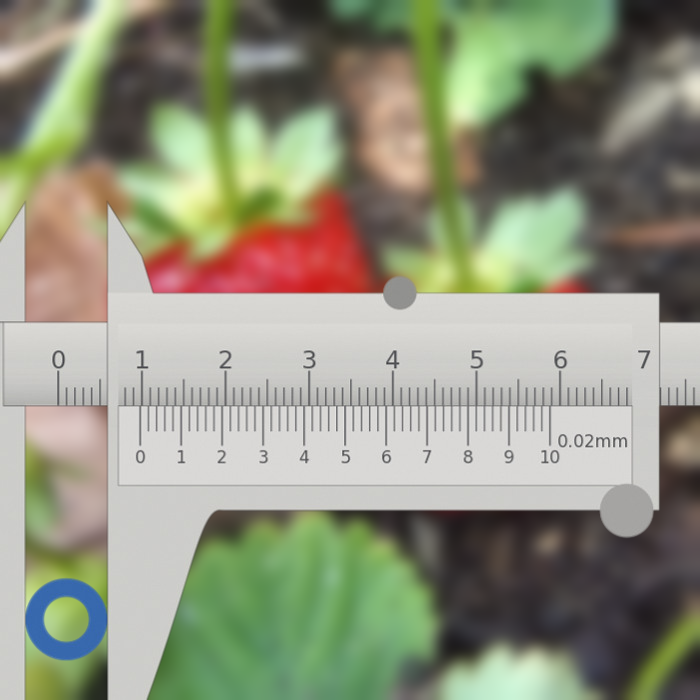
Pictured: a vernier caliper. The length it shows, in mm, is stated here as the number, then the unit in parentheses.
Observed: 9.8 (mm)
